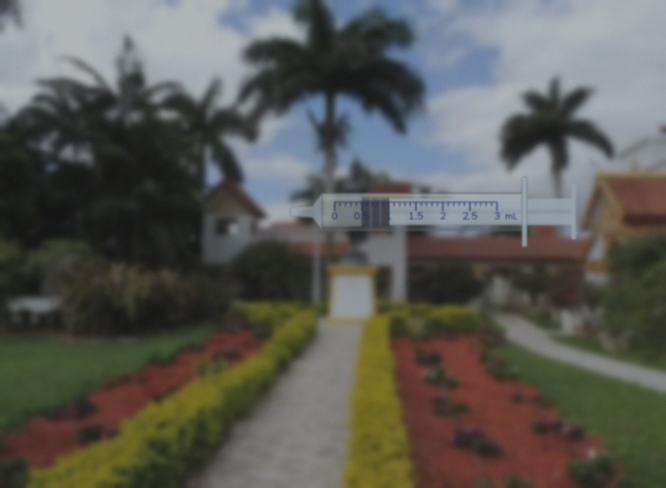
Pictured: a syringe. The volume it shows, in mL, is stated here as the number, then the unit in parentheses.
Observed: 0.5 (mL)
